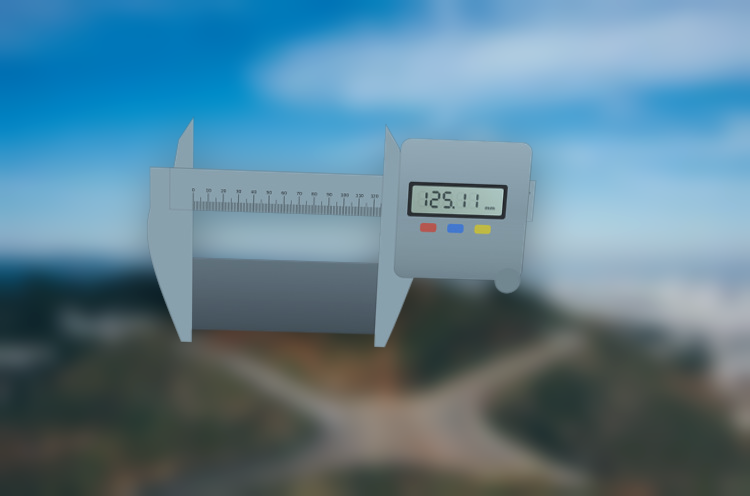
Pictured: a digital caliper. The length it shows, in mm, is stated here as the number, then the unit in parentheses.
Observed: 125.11 (mm)
